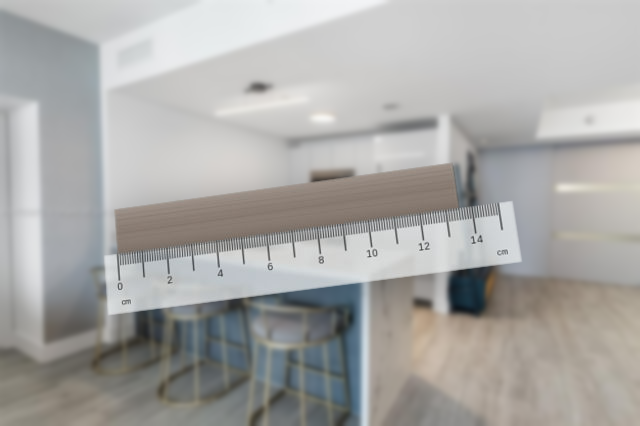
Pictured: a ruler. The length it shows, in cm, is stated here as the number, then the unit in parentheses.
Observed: 13.5 (cm)
